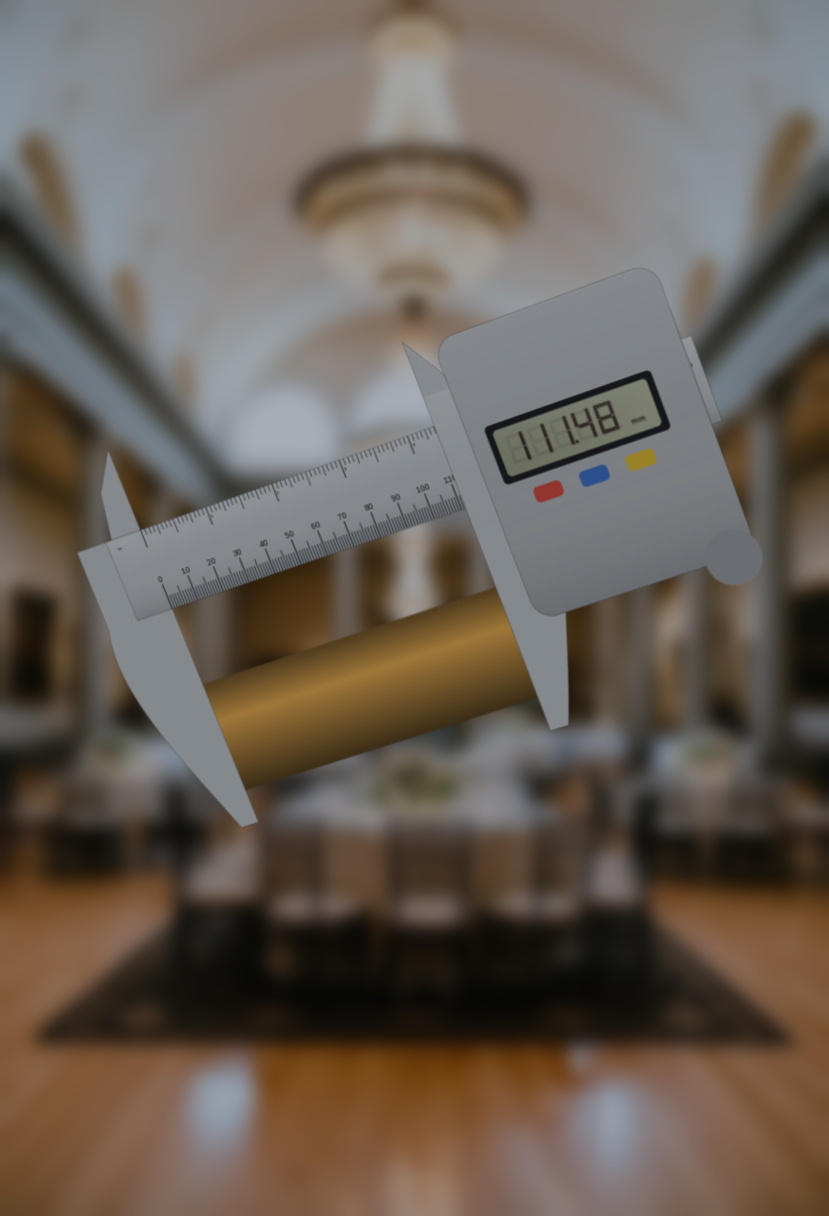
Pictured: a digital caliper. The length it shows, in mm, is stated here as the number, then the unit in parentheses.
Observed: 111.48 (mm)
